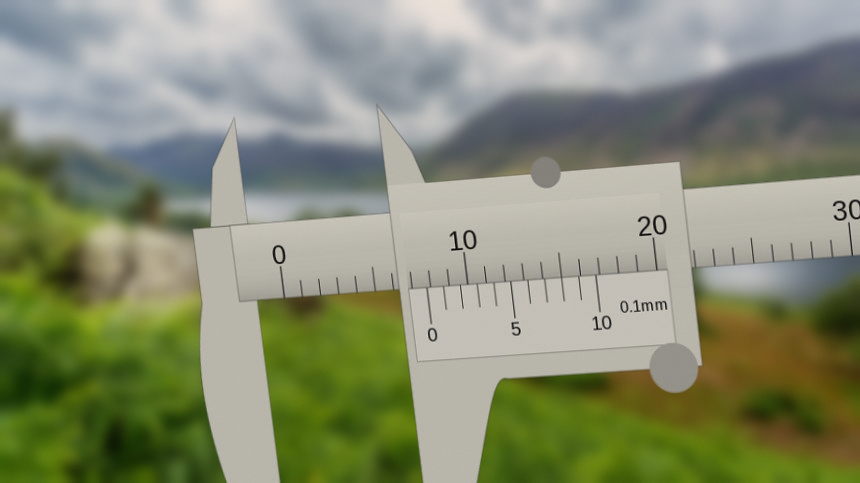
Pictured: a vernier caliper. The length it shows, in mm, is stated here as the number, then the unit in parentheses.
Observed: 7.8 (mm)
